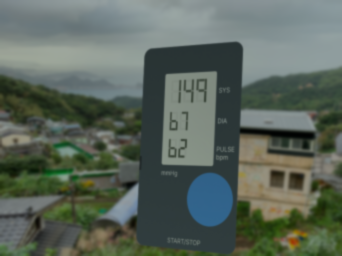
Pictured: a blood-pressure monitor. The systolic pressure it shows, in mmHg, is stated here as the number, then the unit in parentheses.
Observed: 149 (mmHg)
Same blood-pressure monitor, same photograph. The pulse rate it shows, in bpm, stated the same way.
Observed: 62 (bpm)
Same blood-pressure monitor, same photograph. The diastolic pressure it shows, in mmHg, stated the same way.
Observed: 67 (mmHg)
